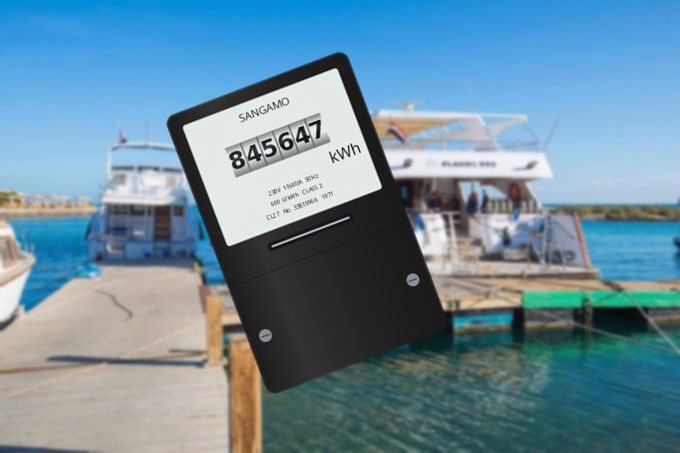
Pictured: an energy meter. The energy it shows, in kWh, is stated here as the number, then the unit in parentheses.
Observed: 845647 (kWh)
